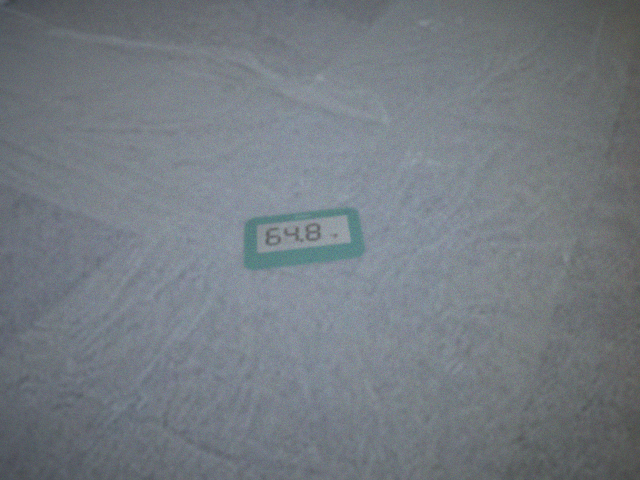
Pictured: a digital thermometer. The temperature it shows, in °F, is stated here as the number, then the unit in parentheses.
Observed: 64.8 (°F)
